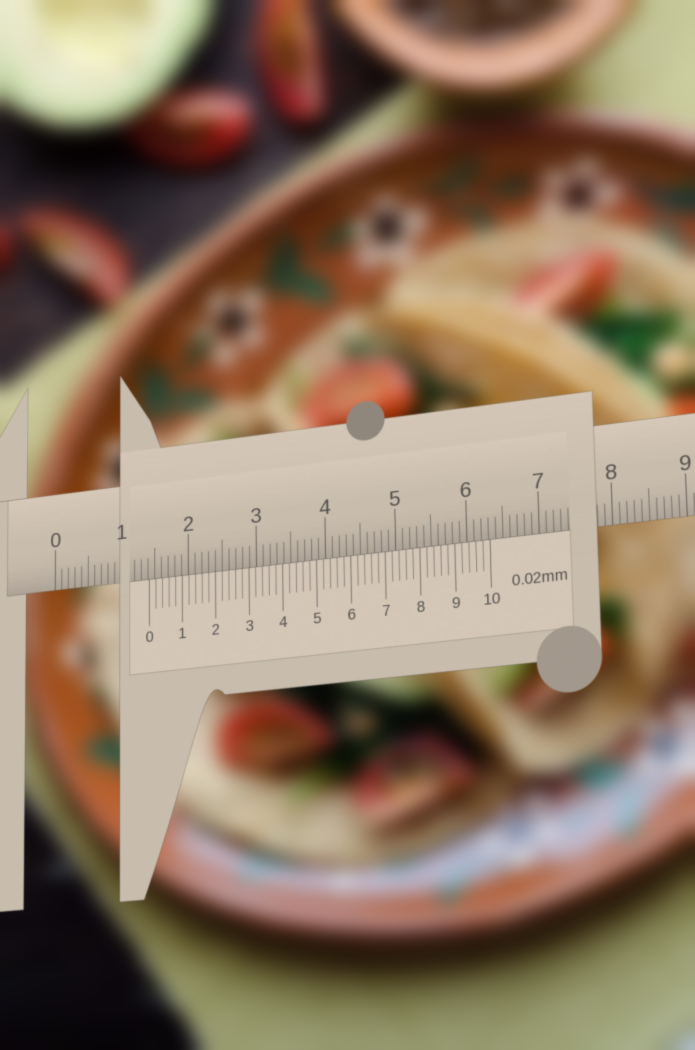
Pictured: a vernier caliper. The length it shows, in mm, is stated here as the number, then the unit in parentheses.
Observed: 14.2 (mm)
